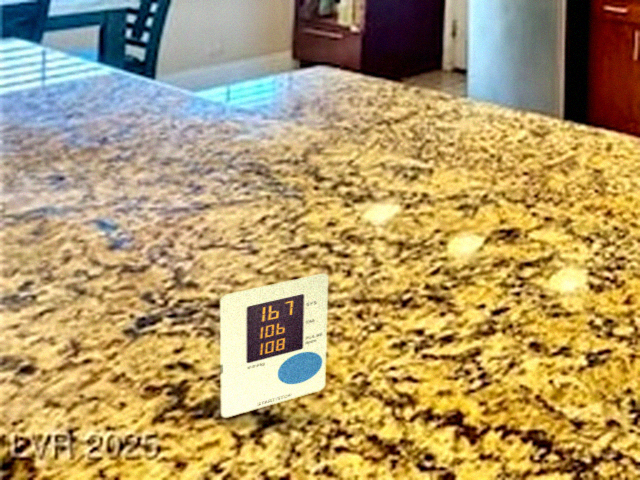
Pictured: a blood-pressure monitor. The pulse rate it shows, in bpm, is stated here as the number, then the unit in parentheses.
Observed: 108 (bpm)
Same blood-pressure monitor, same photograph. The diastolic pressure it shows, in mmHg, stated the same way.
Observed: 106 (mmHg)
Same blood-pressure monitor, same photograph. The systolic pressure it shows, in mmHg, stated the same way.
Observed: 167 (mmHg)
